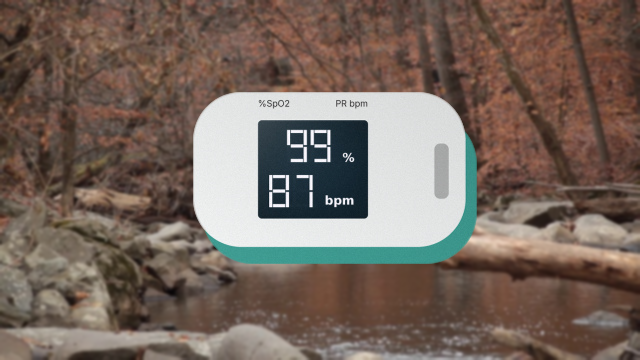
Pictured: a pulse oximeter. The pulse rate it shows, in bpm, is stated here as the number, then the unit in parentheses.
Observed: 87 (bpm)
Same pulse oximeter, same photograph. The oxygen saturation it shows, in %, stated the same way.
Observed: 99 (%)
